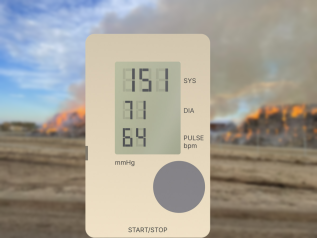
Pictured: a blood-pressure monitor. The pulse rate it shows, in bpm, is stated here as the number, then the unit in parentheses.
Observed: 64 (bpm)
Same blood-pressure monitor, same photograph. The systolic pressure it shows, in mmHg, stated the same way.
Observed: 151 (mmHg)
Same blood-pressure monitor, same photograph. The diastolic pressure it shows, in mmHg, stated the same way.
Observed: 71 (mmHg)
